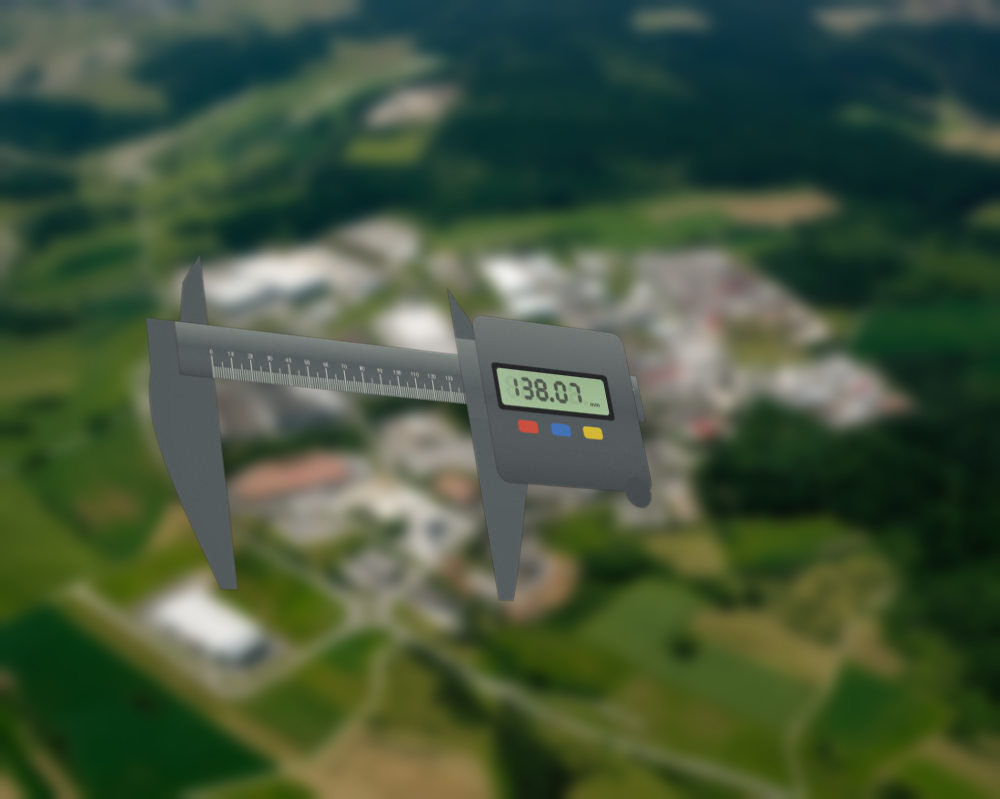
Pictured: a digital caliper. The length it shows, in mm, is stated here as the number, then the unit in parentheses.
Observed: 138.07 (mm)
